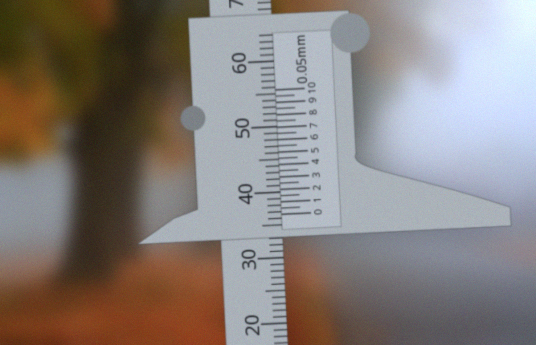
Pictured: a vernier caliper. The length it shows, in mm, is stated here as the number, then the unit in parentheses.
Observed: 36.6 (mm)
